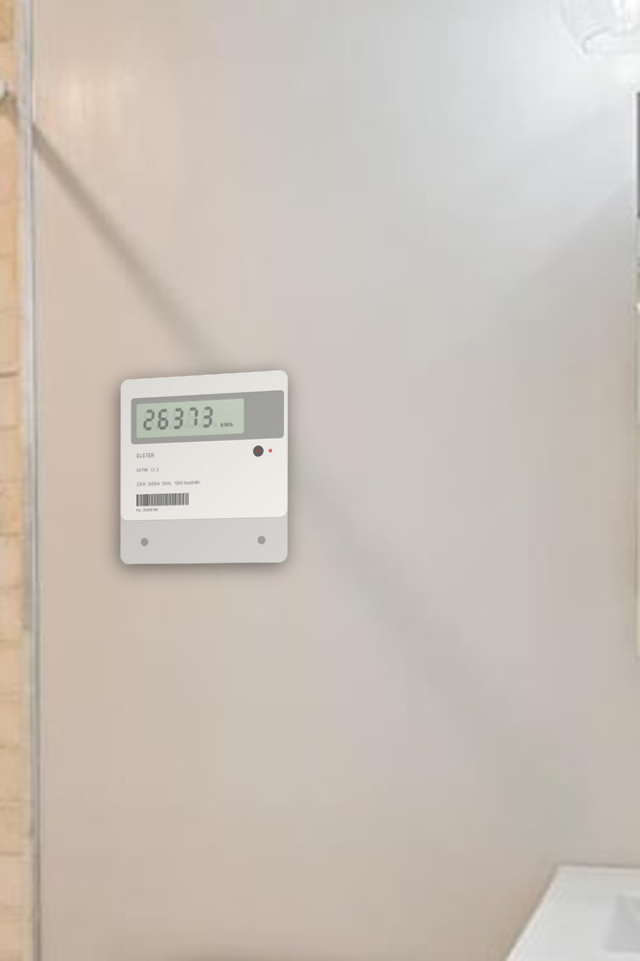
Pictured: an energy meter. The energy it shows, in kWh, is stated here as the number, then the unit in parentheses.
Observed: 26373 (kWh)
